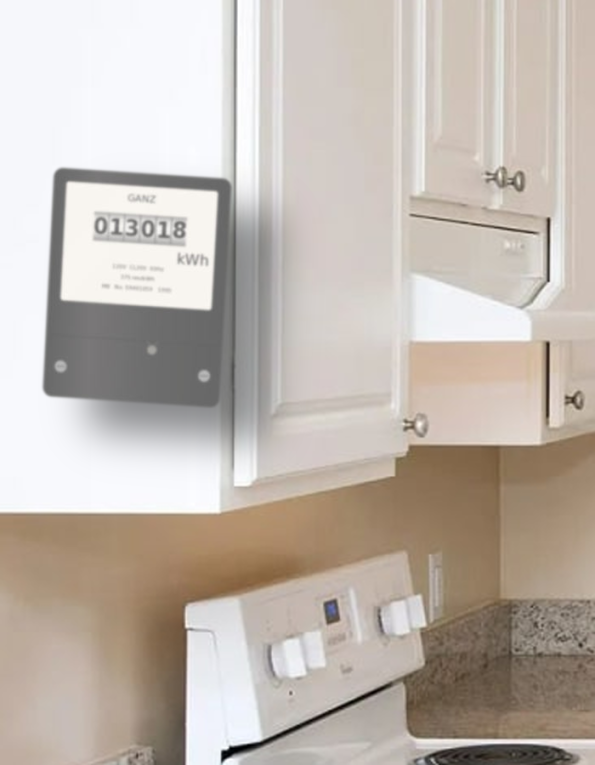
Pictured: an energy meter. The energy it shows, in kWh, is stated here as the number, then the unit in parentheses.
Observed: 13018 (kWh)
